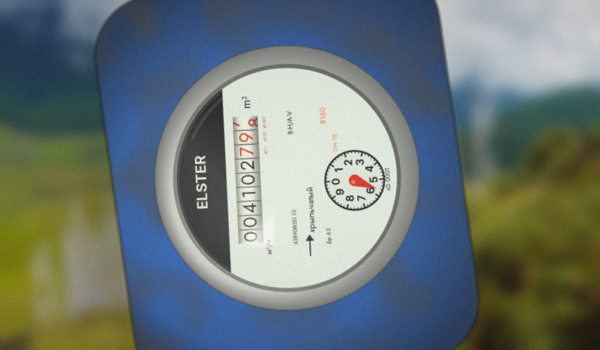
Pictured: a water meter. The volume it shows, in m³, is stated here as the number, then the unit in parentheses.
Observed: 4102.7975 (m³)
